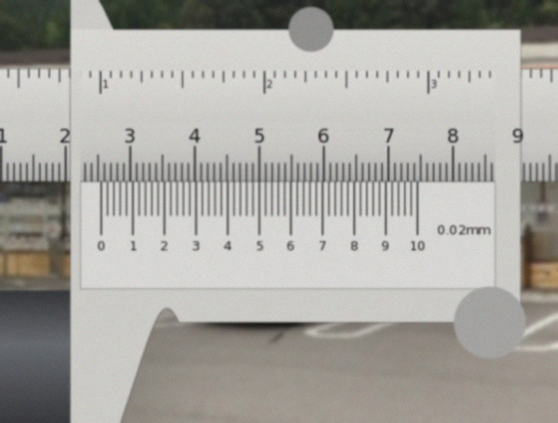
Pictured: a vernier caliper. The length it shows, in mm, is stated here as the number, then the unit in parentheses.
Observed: 25.5 (mm)
